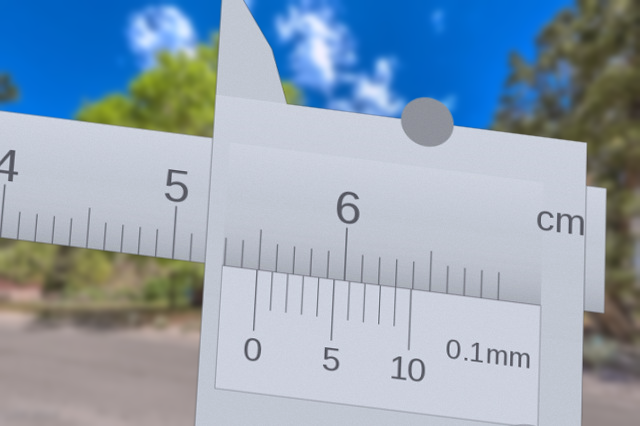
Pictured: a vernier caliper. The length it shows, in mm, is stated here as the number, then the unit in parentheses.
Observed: 54.9 (mm)
